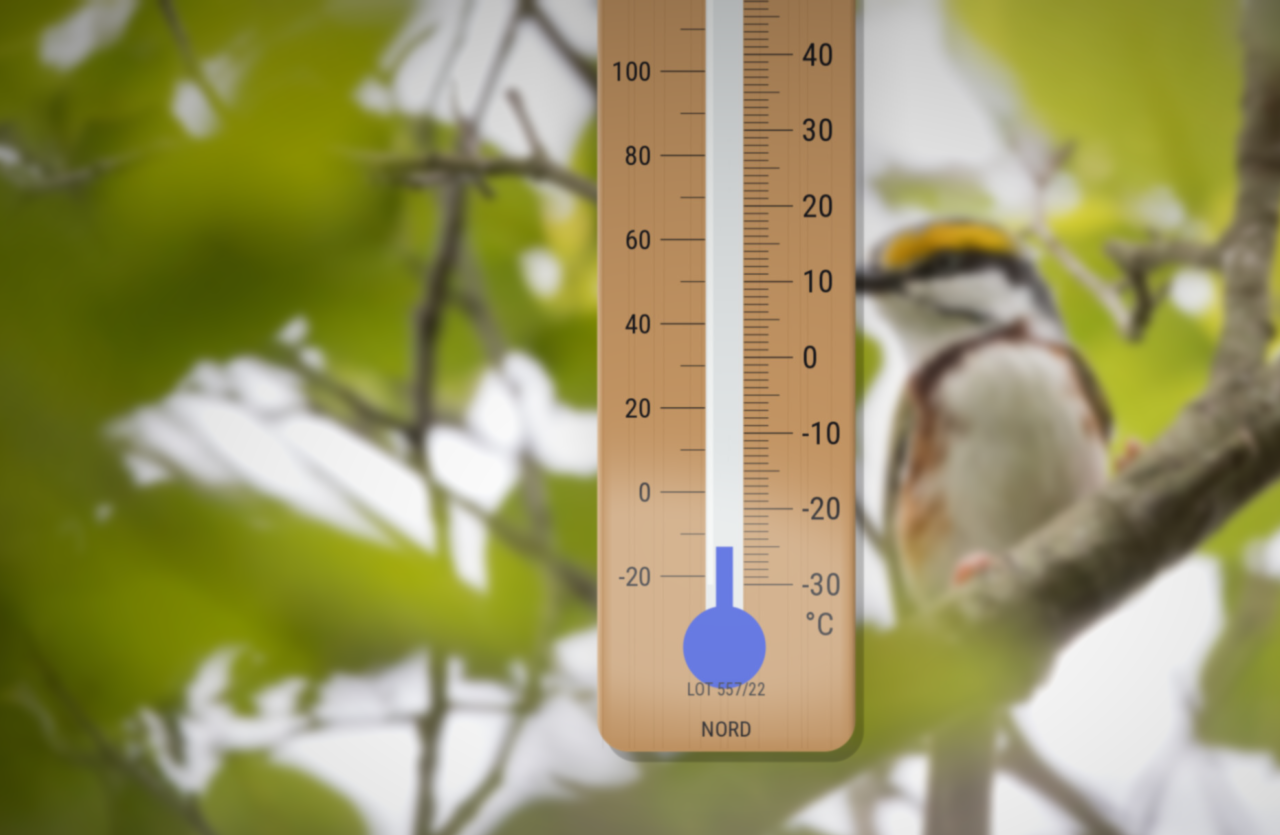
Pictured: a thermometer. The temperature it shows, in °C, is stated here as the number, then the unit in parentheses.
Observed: -25 (°C)
